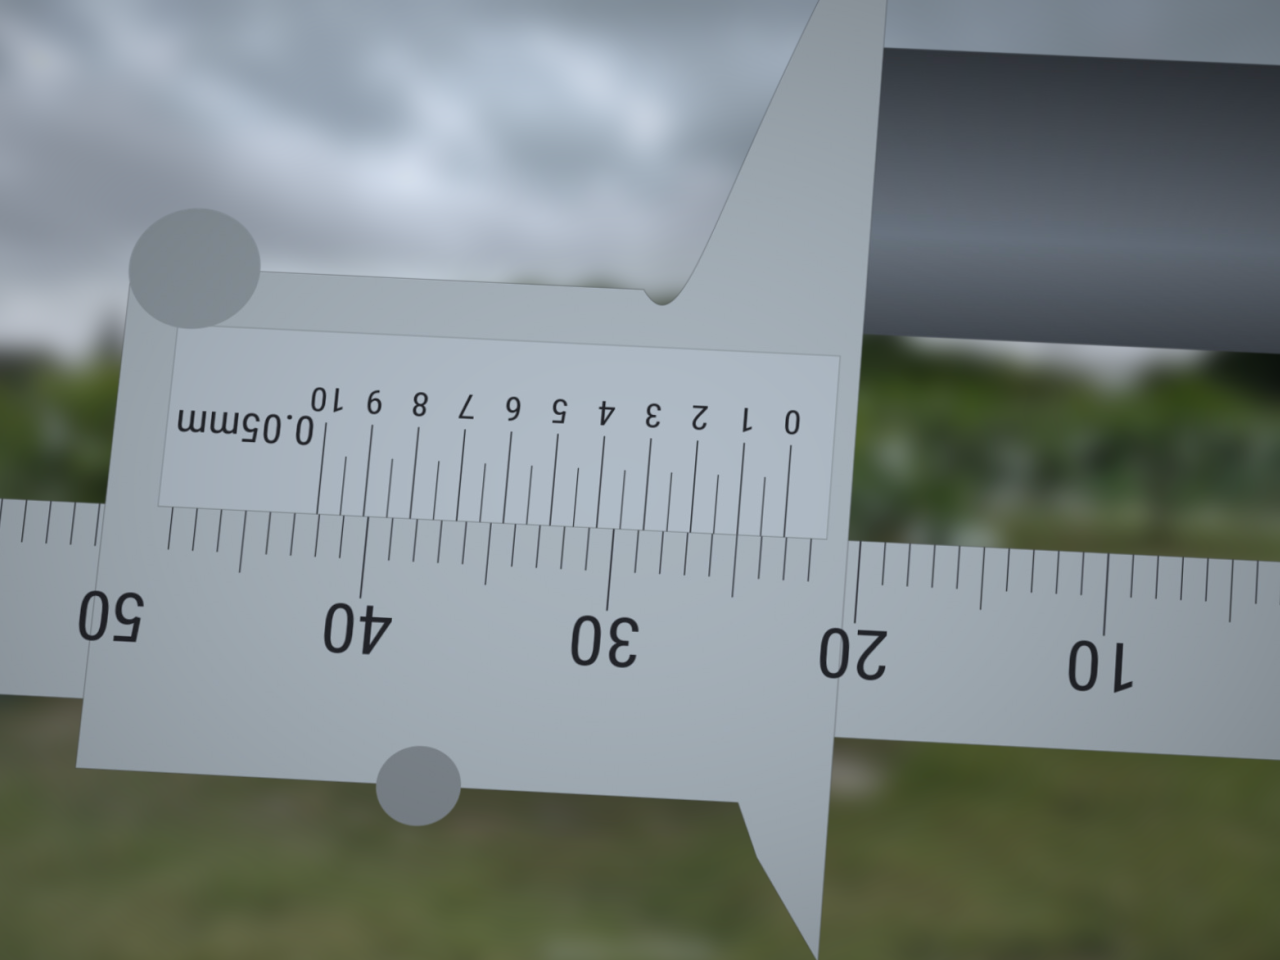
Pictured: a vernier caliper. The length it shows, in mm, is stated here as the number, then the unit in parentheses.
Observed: 23.10 (mm)
